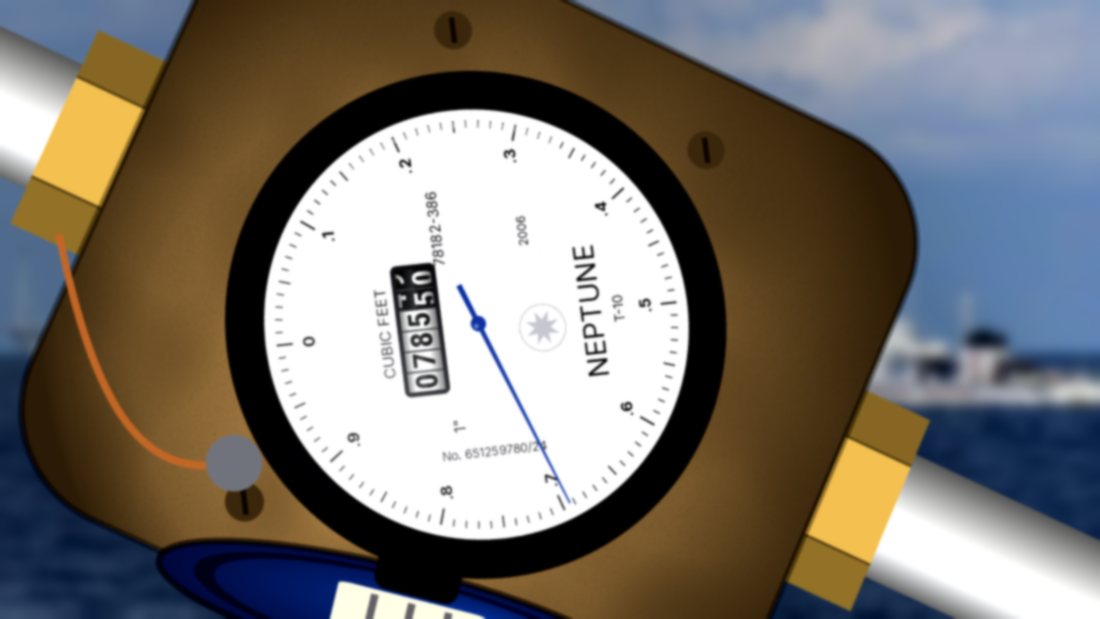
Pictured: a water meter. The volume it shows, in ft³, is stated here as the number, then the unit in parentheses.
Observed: 78549.69 (ft³)
